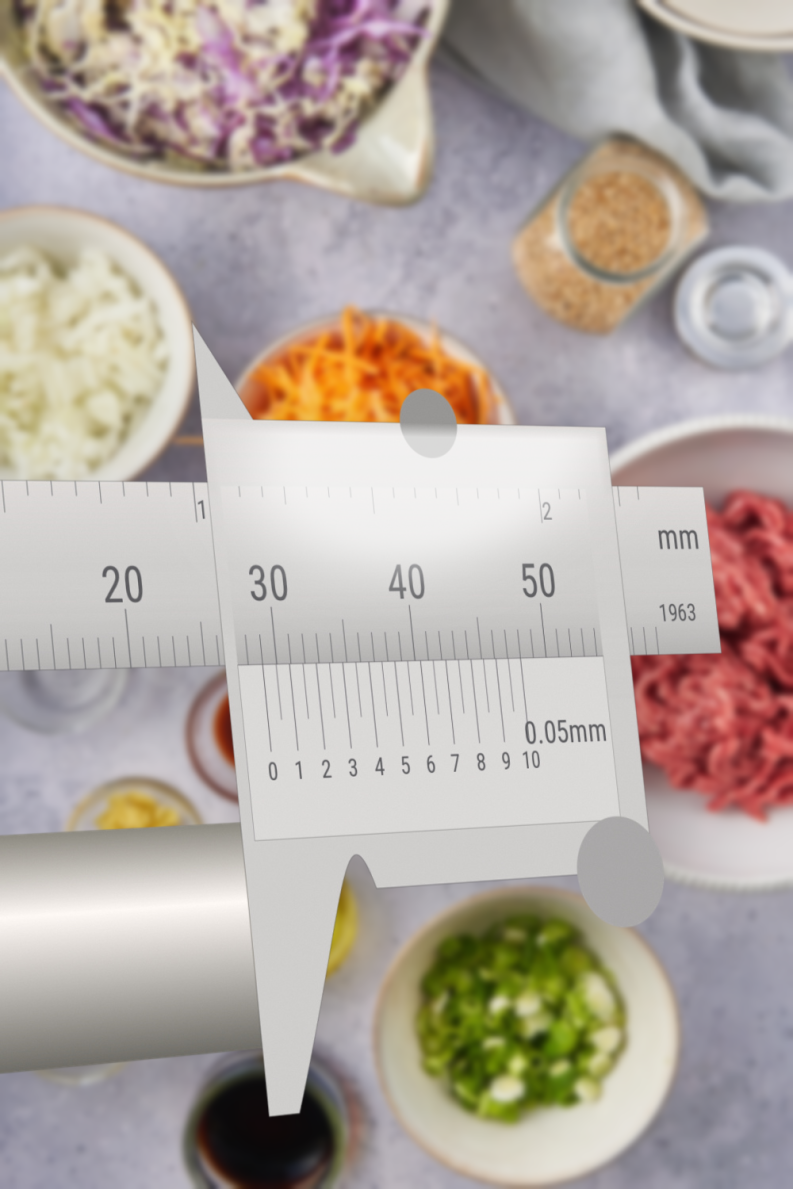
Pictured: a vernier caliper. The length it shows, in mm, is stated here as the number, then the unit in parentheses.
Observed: 29.0 (mm)
